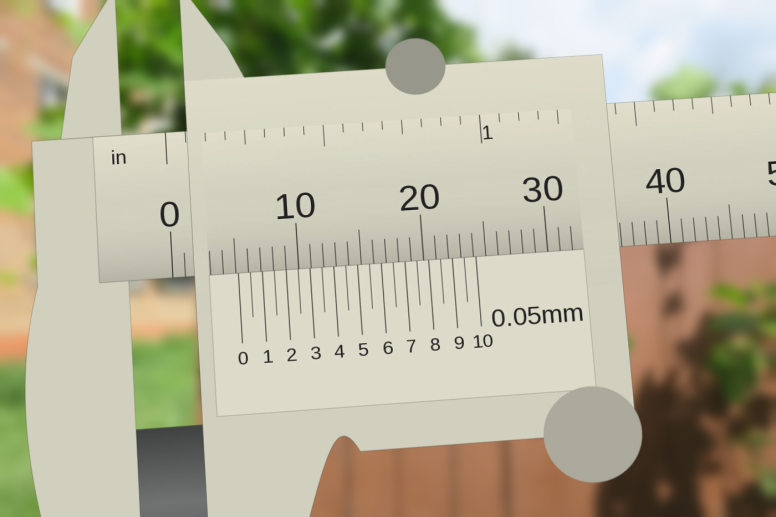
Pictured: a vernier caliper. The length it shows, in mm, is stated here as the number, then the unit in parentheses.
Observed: 5.2 (mm)
